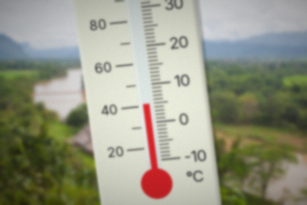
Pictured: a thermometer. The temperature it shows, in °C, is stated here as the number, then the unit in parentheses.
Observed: 5 (°C)
